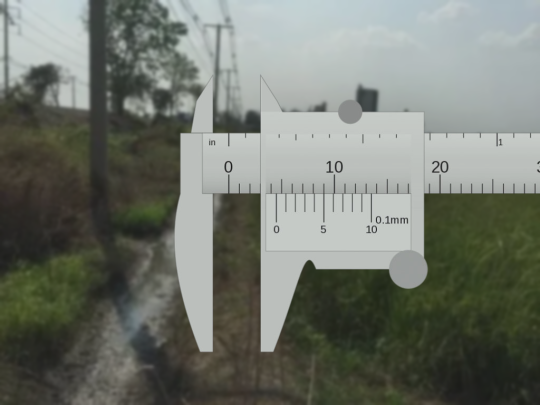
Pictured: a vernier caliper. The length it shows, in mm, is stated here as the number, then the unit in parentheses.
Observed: 4.5 (mm)
